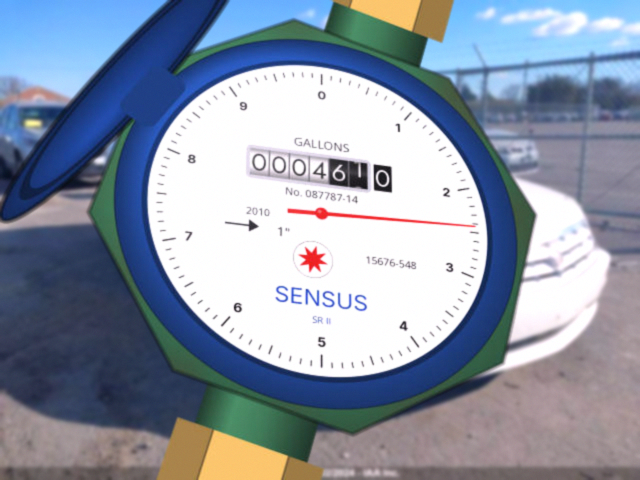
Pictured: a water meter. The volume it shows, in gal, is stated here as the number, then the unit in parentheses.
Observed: 4612.4 (gal)
